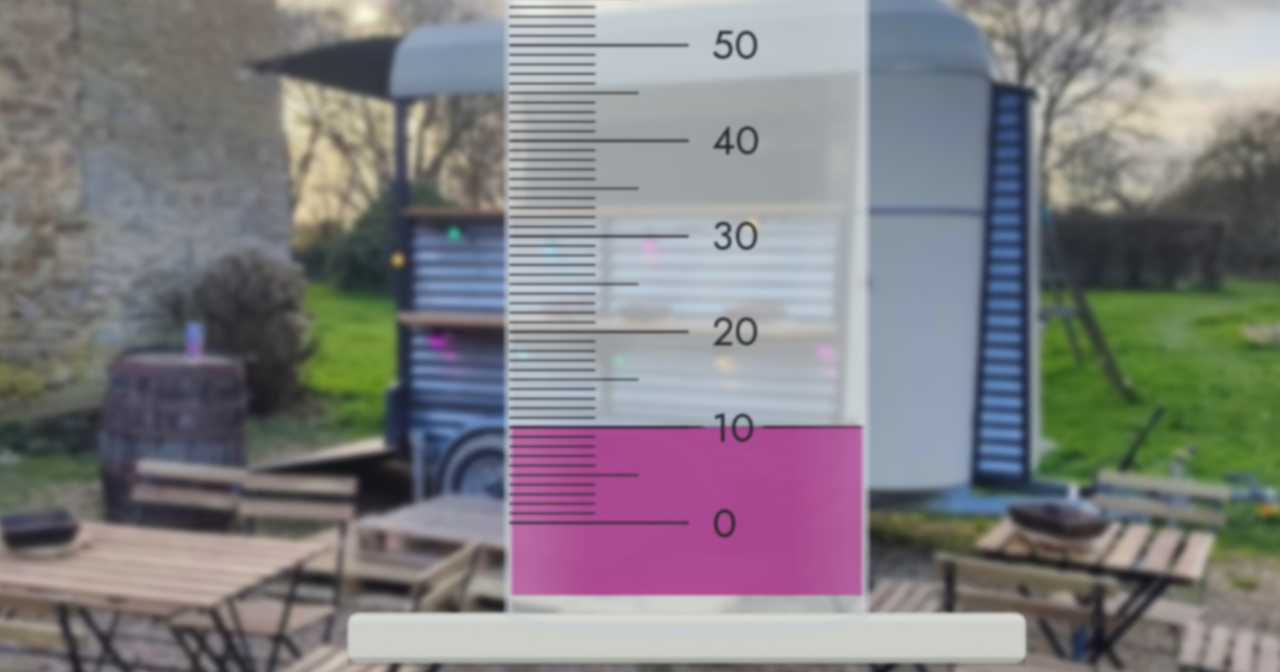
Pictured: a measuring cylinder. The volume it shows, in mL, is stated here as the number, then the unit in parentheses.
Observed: 10 (mL)
